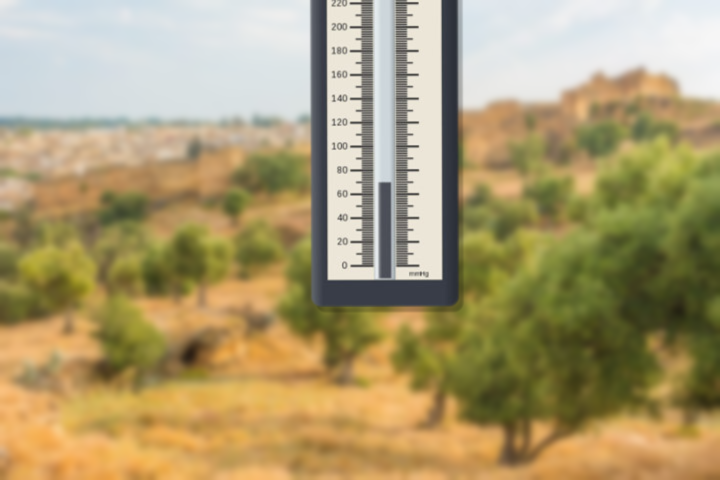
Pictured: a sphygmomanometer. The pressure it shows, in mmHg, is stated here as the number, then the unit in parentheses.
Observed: 70 (mmHg)
